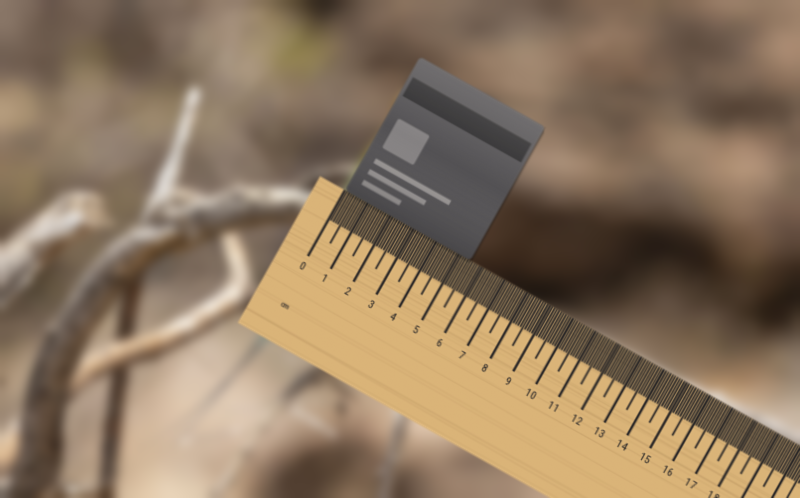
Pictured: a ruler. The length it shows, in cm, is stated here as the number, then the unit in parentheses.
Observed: 5.5 (cm)
